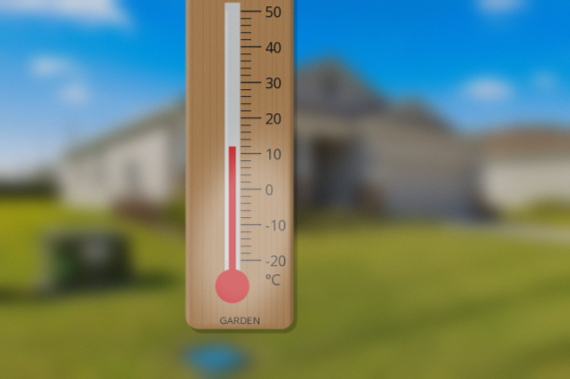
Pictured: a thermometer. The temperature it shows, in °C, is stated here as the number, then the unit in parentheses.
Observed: 12 (°C)
